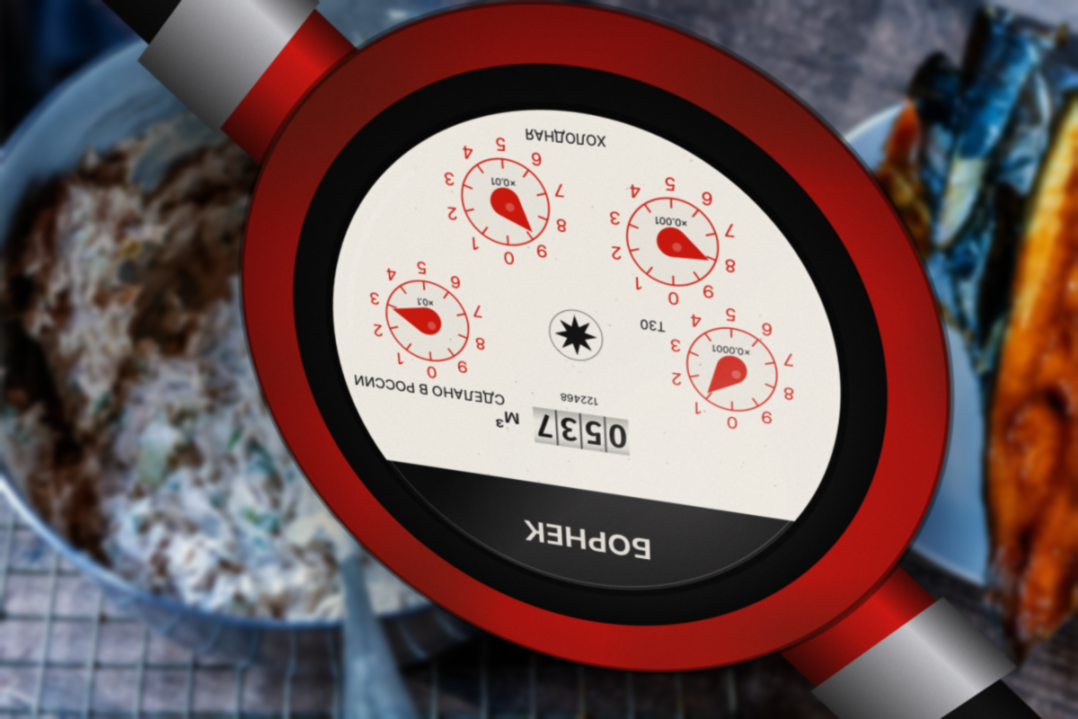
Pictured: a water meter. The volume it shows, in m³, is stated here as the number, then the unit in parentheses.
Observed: 537.2881 (m³)
